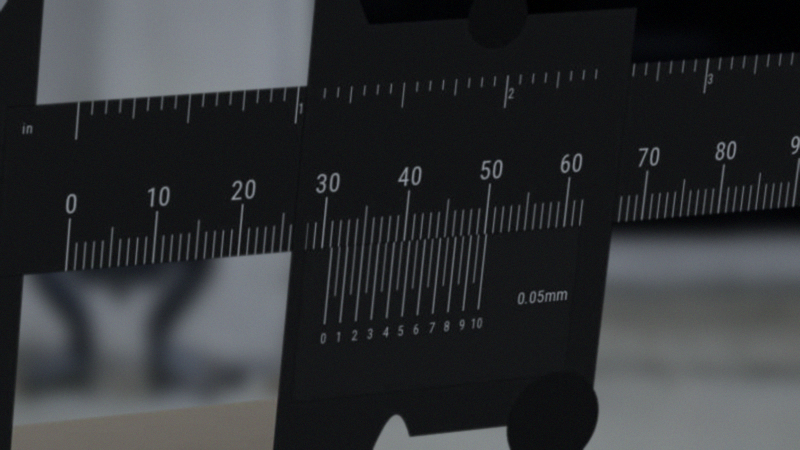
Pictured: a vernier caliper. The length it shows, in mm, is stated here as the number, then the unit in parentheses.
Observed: 31.2 (mm)
